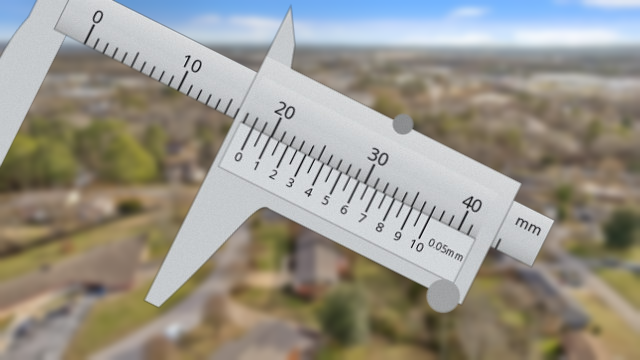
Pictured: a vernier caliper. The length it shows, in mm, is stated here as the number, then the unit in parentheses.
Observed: 18.0 (mm)
